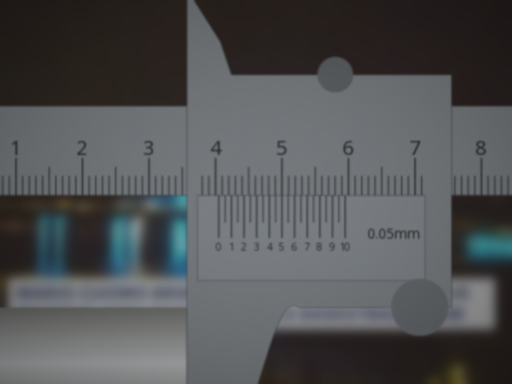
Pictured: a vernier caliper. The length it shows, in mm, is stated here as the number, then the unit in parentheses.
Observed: 40.5 (mm)
